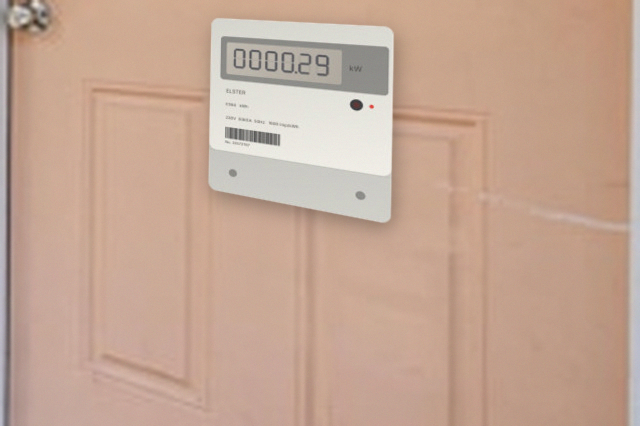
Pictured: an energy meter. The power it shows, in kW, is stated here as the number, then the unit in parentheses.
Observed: 0.29 (kW)
